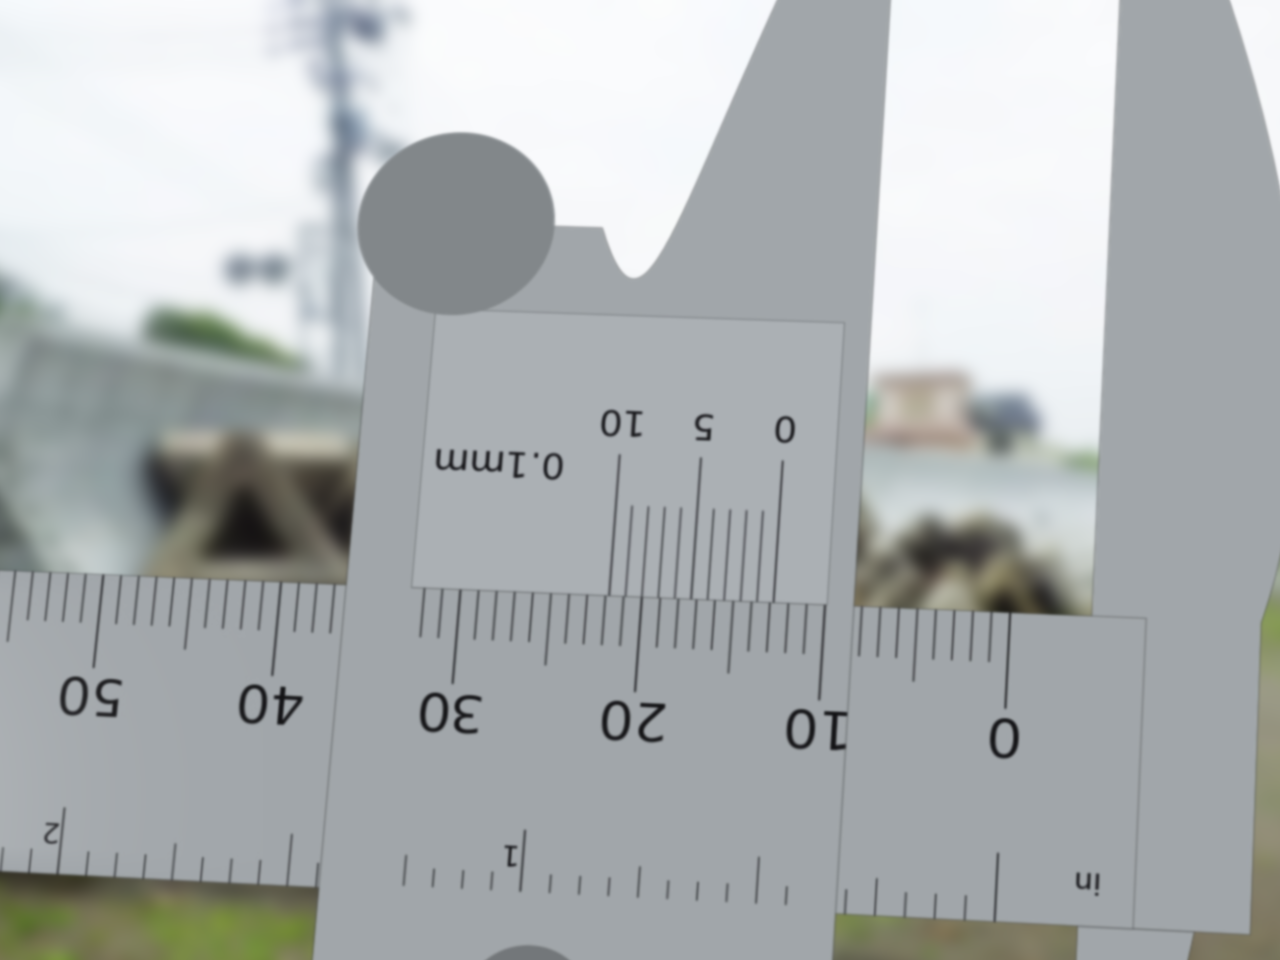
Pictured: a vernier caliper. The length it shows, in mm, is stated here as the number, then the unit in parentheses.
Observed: 12.8 (mm)
